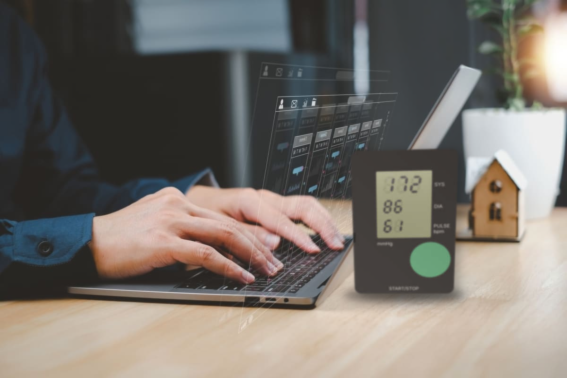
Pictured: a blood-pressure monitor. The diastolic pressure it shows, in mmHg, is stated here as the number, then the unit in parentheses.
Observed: 86 (mmHg)
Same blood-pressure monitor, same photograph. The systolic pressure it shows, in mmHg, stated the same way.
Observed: 172 (mmHg)
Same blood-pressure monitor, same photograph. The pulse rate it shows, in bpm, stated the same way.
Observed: 61 (bpm)
